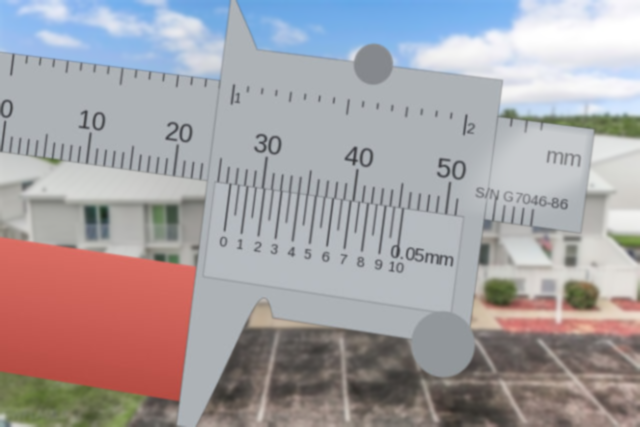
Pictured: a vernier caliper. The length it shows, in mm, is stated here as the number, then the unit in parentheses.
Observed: 26.4 (mm)
